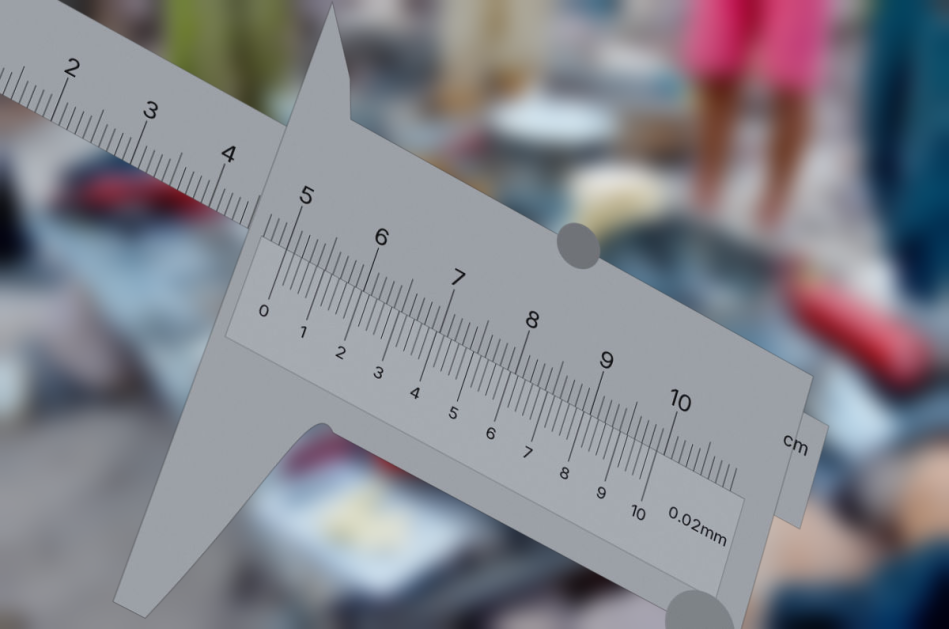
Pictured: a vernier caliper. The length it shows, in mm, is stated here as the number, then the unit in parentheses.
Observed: 50.0 (mm)
